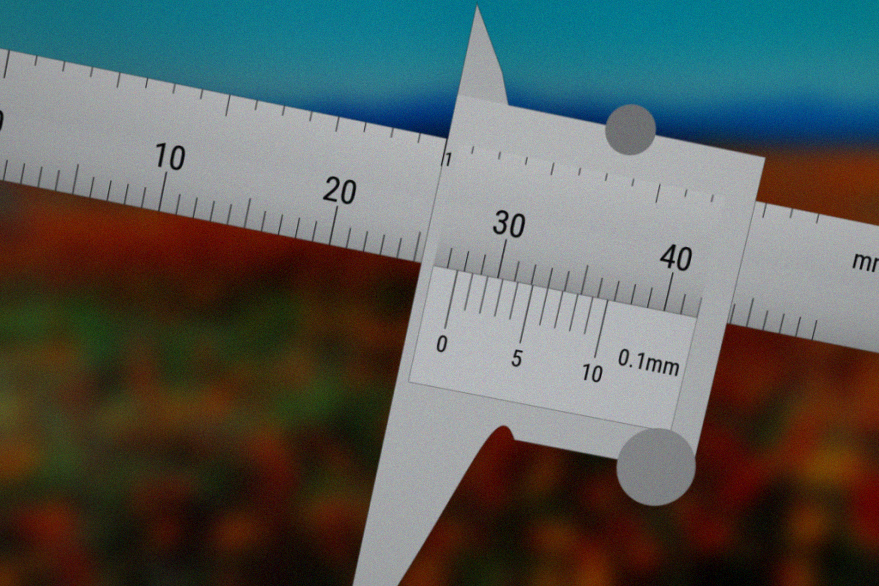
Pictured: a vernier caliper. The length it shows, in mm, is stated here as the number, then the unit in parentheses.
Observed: 27.6 (mm)
